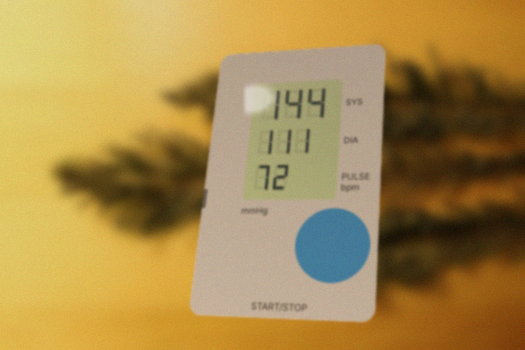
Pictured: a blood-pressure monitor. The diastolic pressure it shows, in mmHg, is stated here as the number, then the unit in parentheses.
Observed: 111 (mmHg)
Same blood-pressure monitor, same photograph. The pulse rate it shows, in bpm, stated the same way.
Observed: 72 (bpm)
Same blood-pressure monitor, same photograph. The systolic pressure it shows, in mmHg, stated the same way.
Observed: 144 (mmHg)
